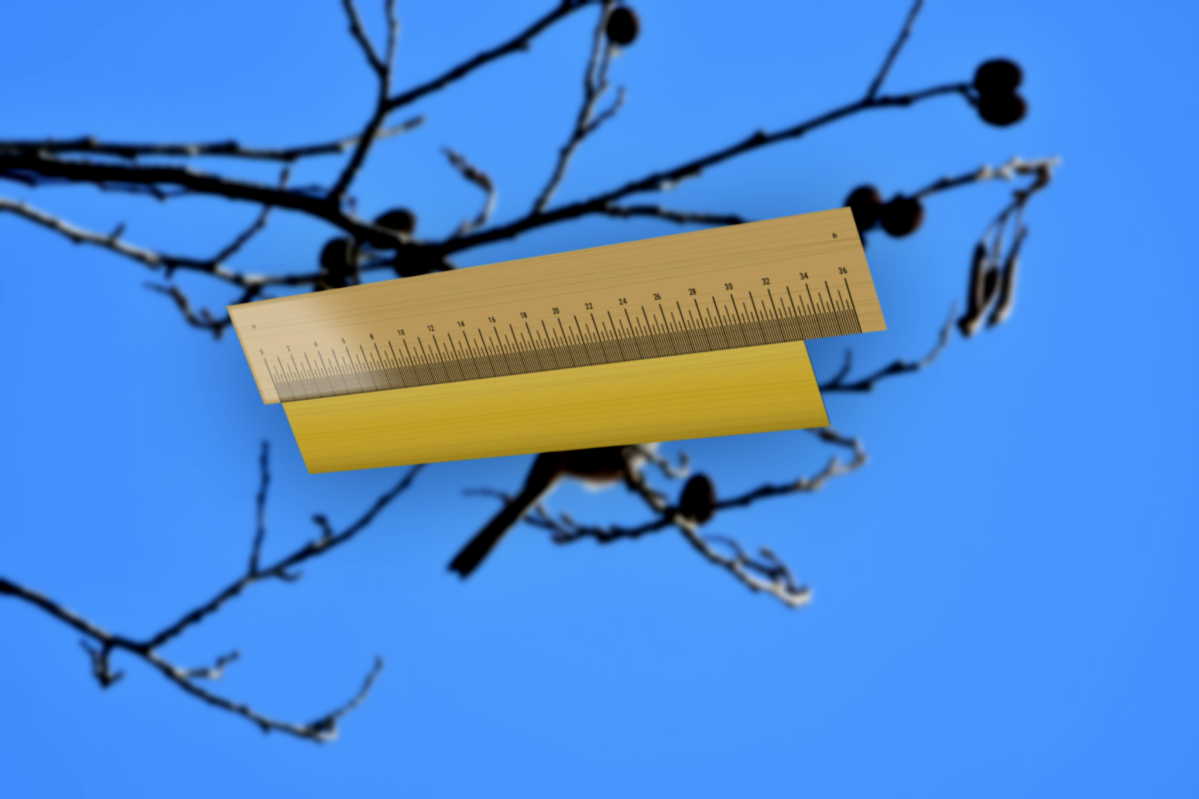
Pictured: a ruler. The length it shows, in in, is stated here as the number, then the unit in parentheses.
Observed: 33 (in)
